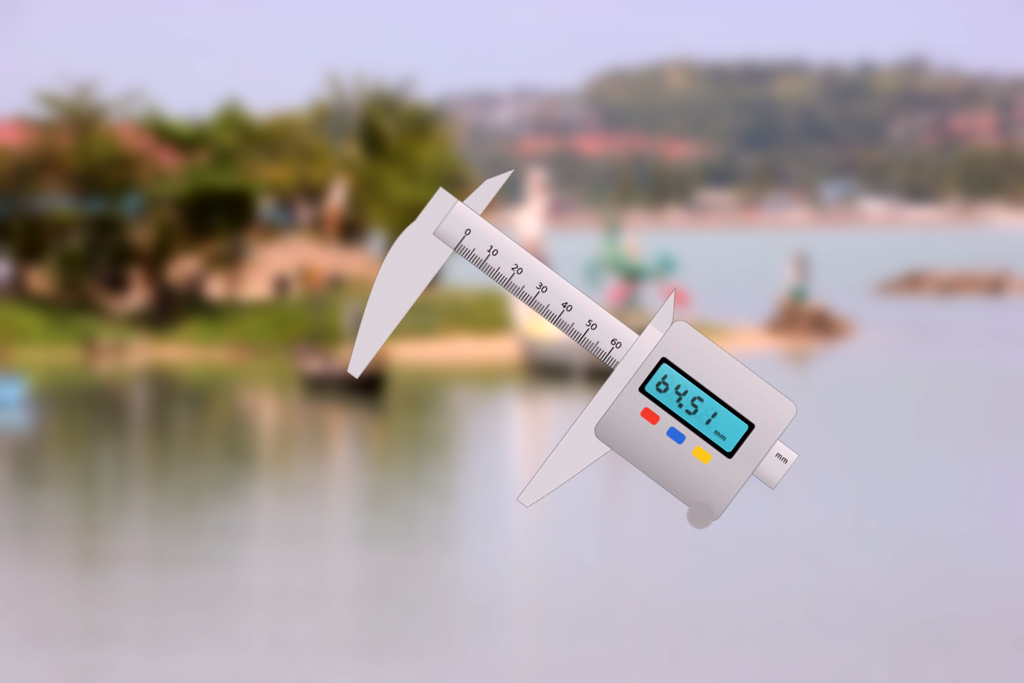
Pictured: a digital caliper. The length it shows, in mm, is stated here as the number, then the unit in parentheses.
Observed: 64.51 (mm)
